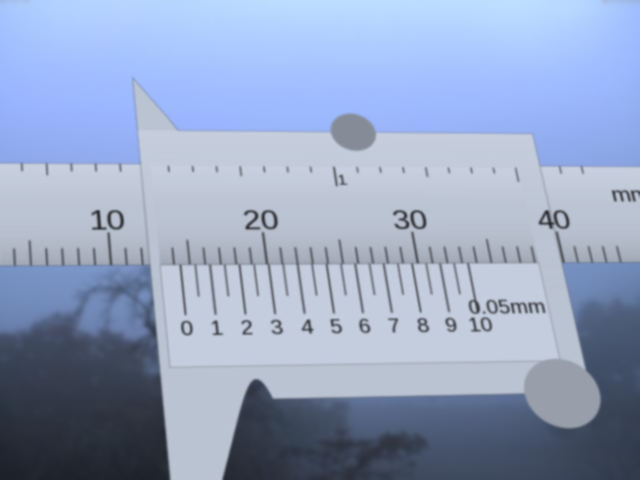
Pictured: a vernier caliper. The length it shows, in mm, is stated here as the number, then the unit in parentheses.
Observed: 14.4 (mm)
